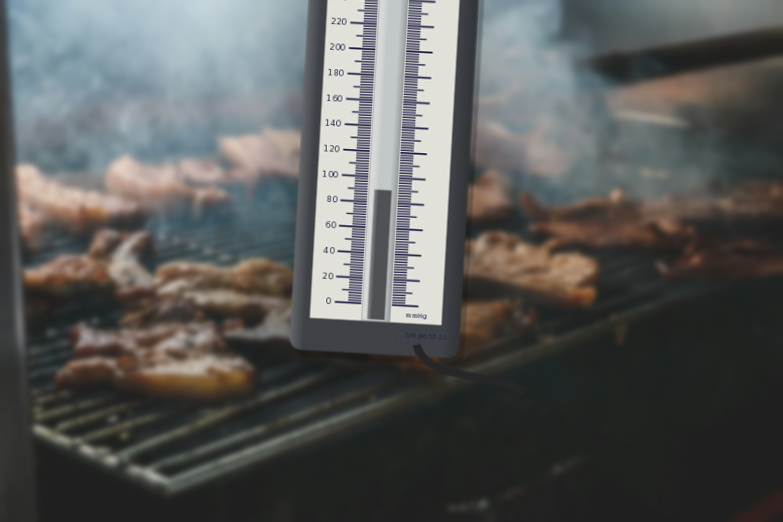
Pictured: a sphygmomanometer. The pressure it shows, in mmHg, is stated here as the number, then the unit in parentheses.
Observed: 90 (mmHg)
